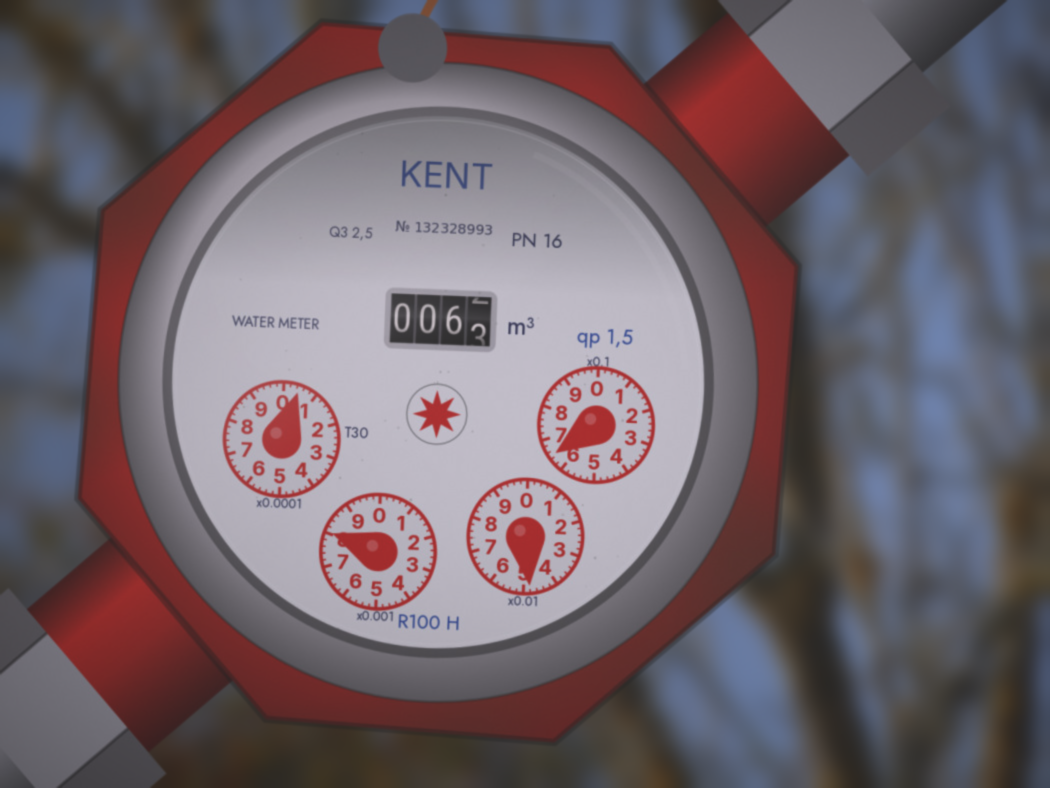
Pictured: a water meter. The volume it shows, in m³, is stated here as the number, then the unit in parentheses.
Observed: 62.6480 (m³)
